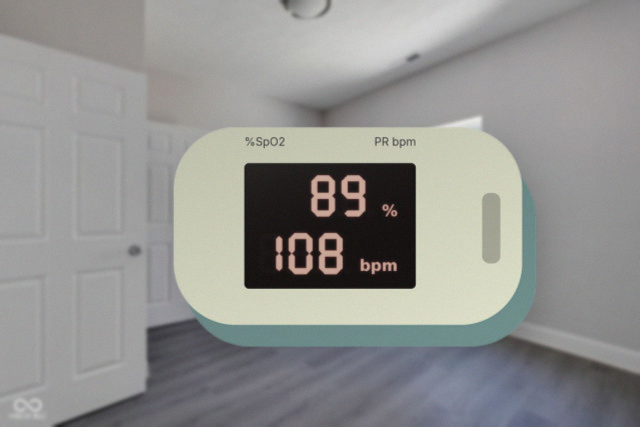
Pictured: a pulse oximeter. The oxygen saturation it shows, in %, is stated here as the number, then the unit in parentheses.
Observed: 89 (%)
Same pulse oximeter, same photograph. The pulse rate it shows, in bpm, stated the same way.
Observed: 108 (bpm)
